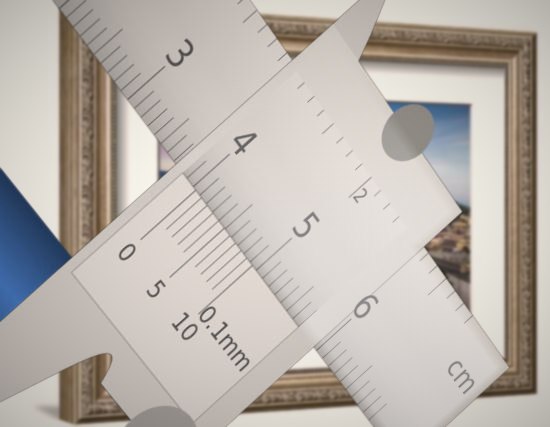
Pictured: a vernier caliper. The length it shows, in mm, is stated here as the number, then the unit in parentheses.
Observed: 40.4 (mm)
